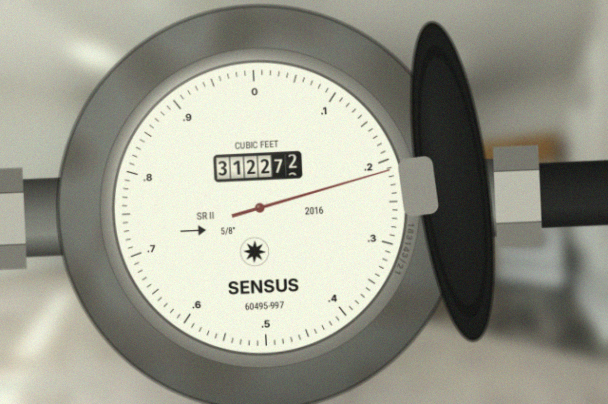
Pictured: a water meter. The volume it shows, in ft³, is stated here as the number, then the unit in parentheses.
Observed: 312272.21 (ft³)
